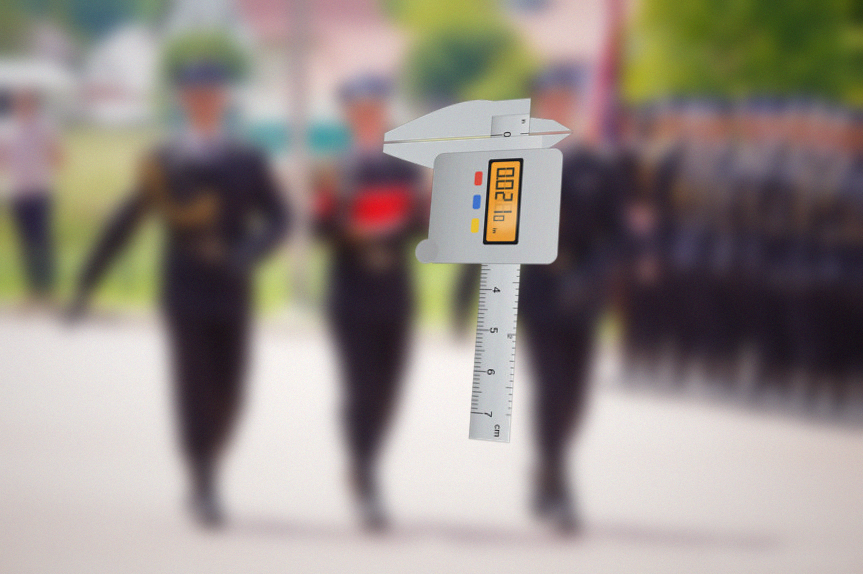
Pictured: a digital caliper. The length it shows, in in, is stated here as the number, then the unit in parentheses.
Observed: 0.0210 (in)
